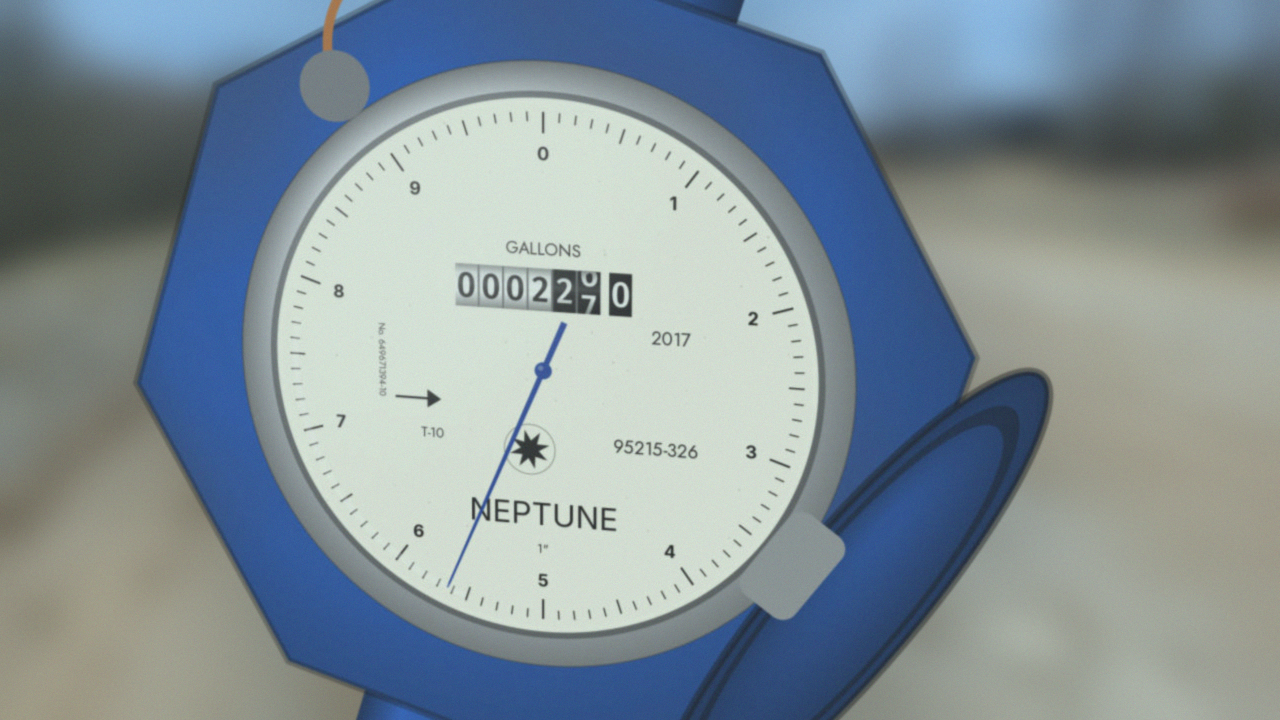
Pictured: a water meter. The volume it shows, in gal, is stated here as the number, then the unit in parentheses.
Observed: 2265.6 (gal)
